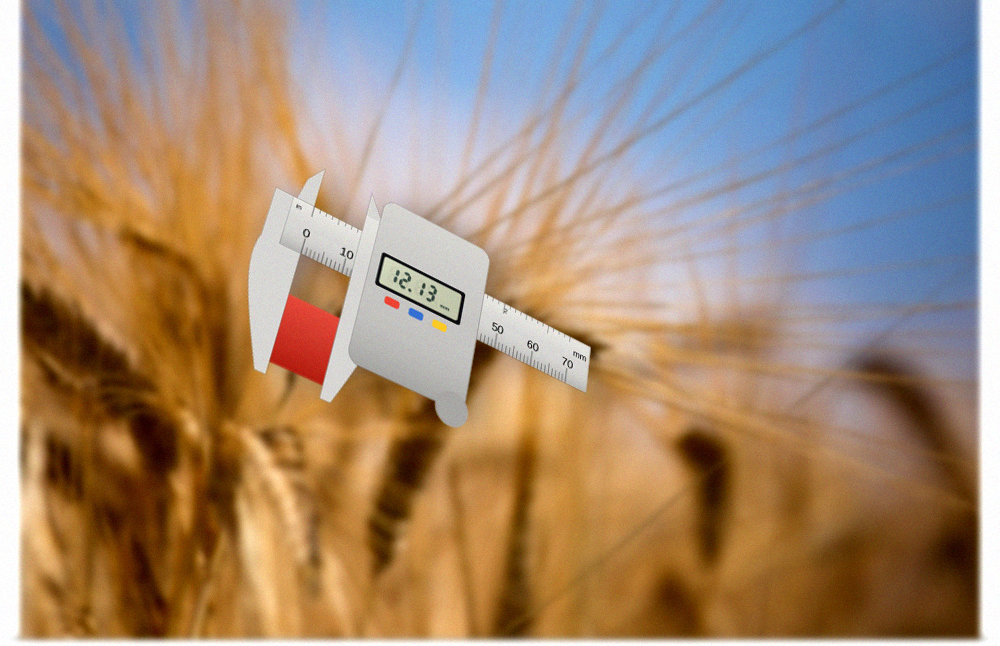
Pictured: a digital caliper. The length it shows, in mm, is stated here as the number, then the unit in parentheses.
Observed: 12.13 (mm)
